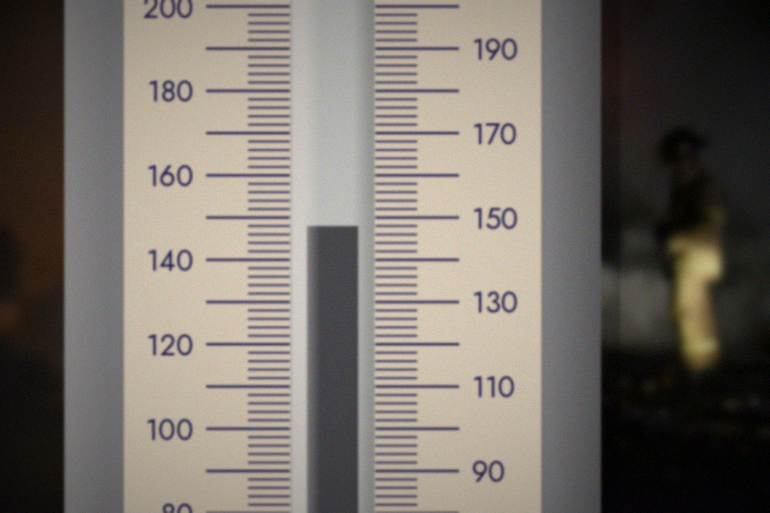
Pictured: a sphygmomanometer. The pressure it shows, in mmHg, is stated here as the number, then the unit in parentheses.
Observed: 148 (mmHg)
